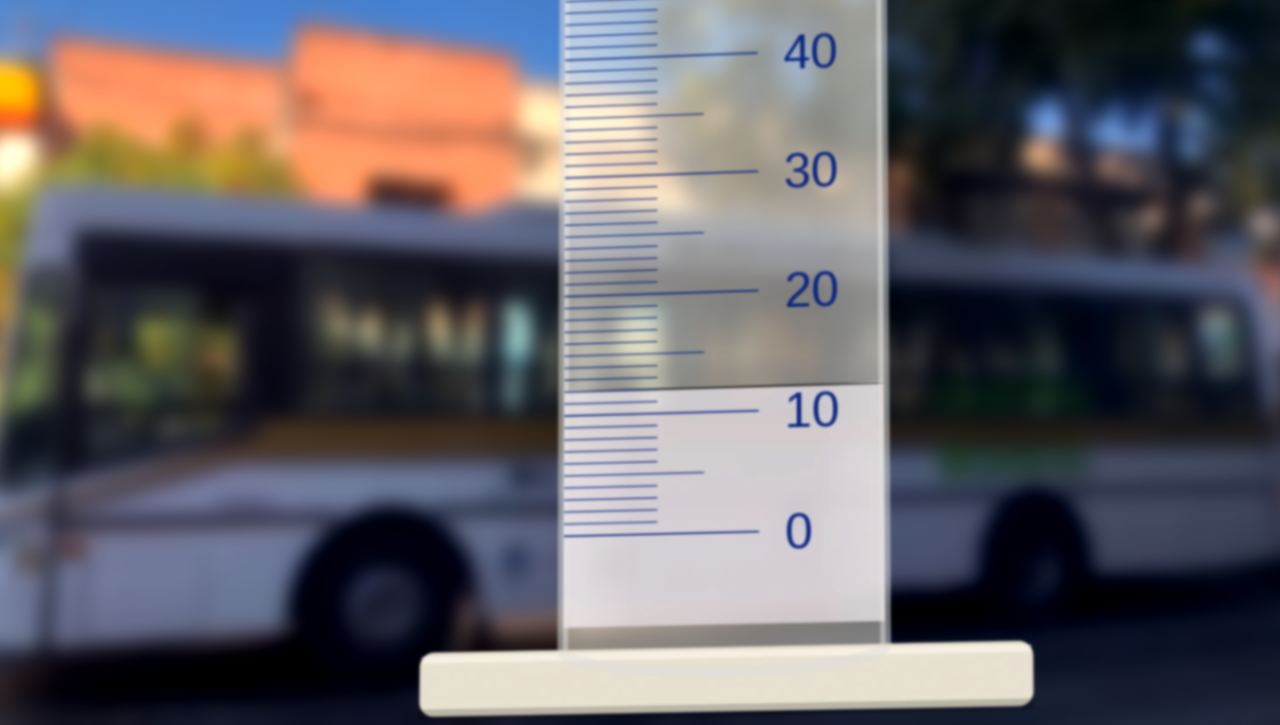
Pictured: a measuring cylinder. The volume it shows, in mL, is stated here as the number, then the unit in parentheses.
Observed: 12 (mL)
